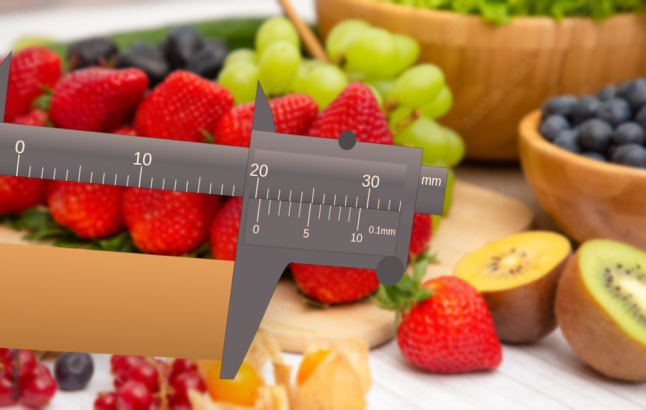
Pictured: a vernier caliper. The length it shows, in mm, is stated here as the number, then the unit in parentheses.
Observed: 20.4 (mm)
